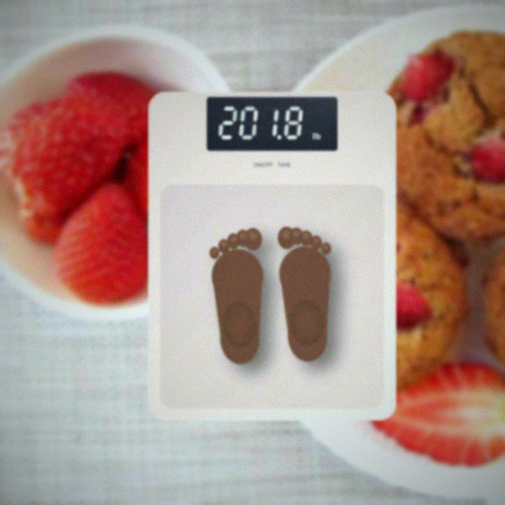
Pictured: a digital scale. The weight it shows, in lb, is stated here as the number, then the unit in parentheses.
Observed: 201.8 (lb)
